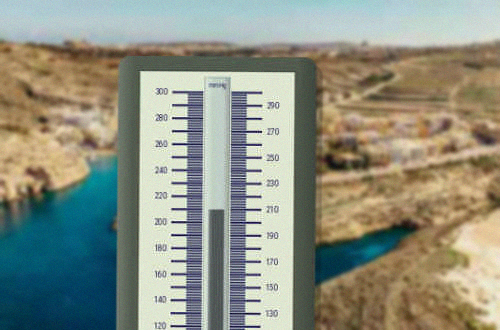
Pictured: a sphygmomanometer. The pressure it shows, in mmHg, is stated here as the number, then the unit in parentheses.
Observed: 210 (mmHg)
